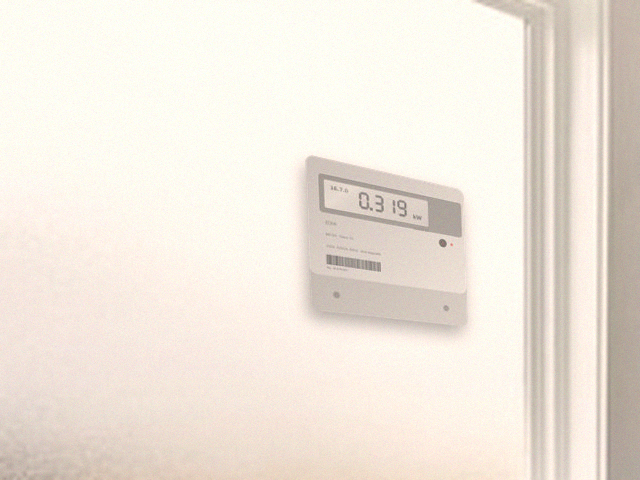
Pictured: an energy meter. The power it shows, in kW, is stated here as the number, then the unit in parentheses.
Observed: 0.319 (kW)
